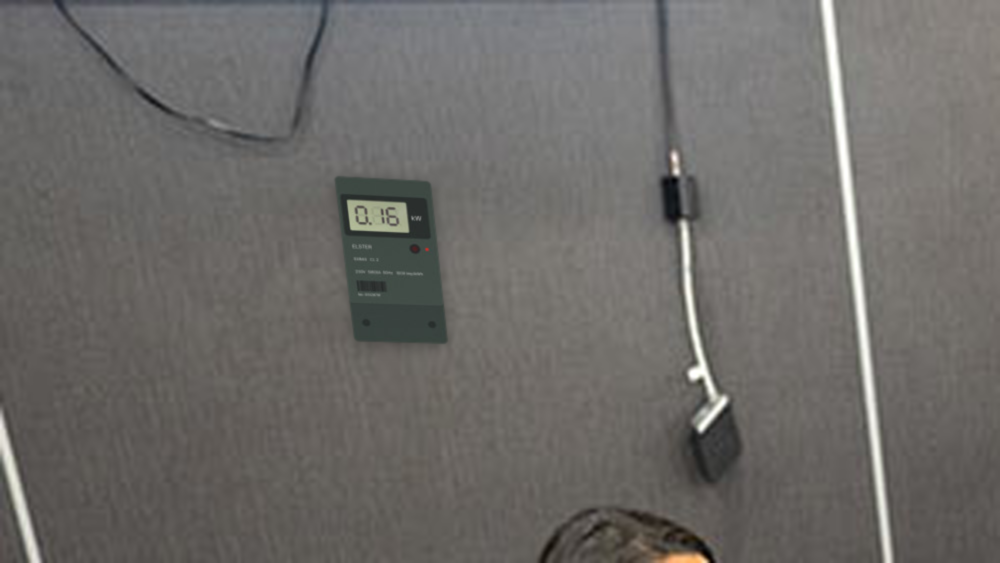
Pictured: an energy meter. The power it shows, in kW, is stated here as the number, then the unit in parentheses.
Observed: 0.16 (kW)
